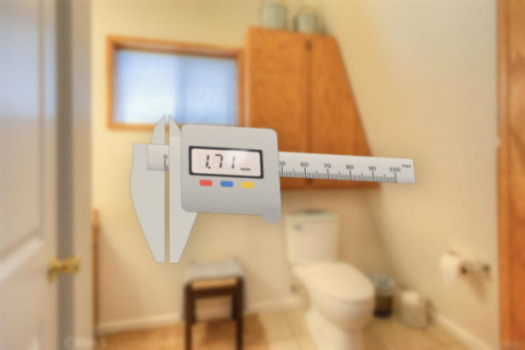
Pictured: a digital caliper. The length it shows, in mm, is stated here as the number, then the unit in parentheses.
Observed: 1.71 (mm)
